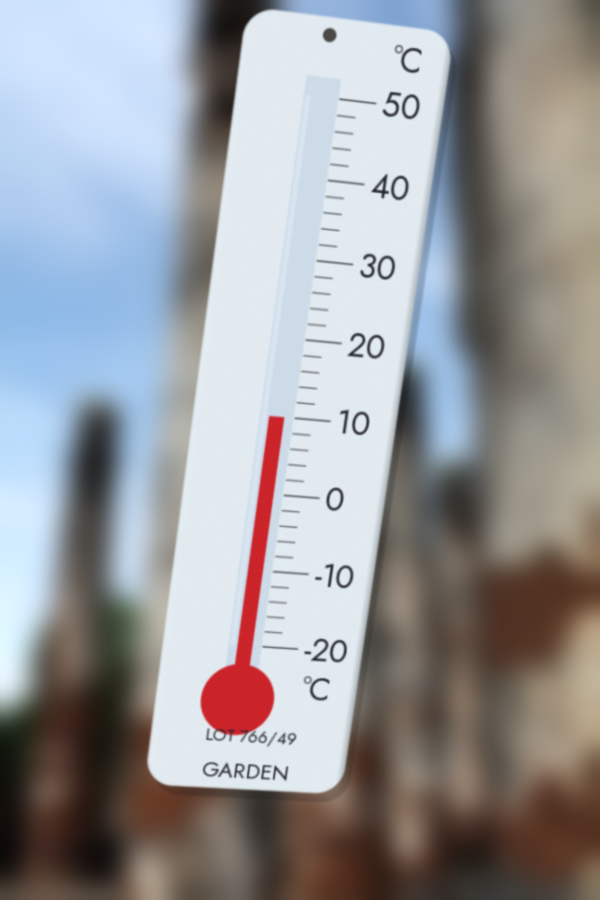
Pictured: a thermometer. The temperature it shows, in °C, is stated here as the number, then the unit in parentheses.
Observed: 10 (°C)
